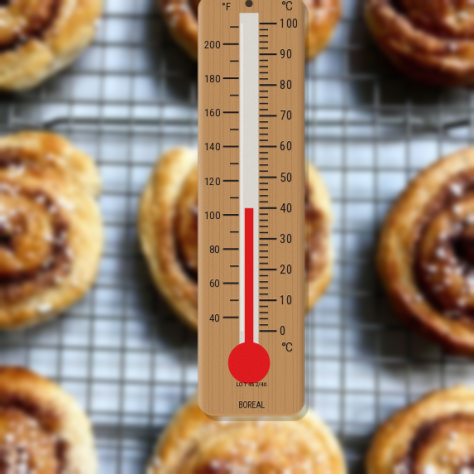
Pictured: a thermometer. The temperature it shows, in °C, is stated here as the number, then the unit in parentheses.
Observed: 40 (°C)
